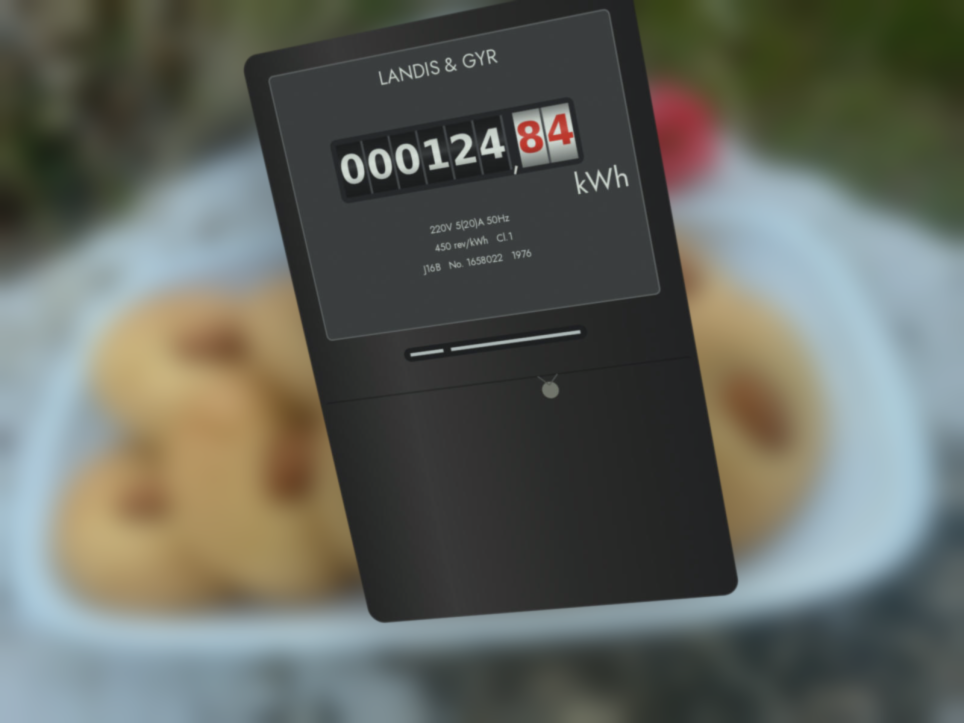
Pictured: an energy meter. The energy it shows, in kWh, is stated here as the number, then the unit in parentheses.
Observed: 124.84 (kWh)
